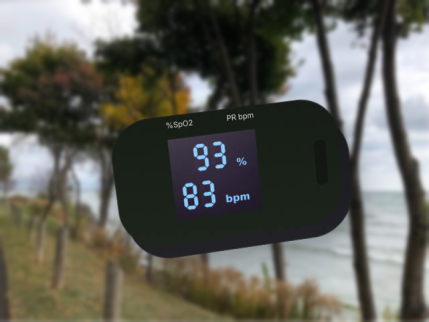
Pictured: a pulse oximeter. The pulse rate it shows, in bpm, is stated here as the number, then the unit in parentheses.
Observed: 83 (bpm)
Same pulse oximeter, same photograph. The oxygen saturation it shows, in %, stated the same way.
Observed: 93 (%)
